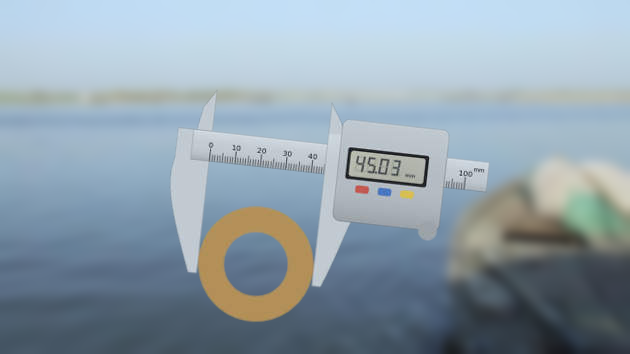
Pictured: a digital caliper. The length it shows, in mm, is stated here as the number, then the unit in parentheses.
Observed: 45.03 (mm)
